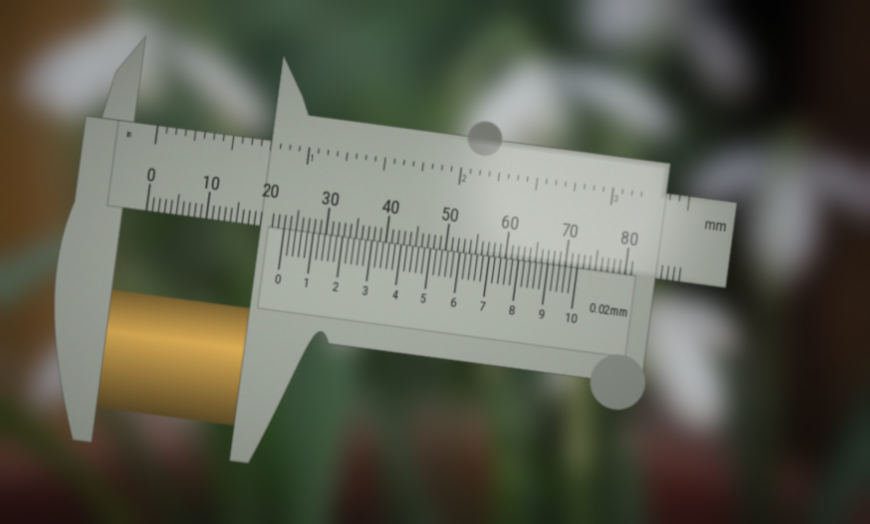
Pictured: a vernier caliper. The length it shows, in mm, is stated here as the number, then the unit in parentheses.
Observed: 23.0 (mm)
